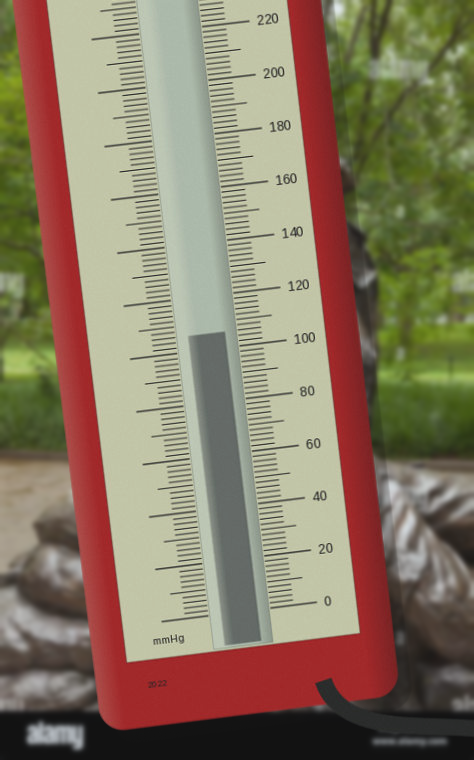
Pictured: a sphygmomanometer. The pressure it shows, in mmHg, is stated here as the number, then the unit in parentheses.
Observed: 106 (mmHg)
